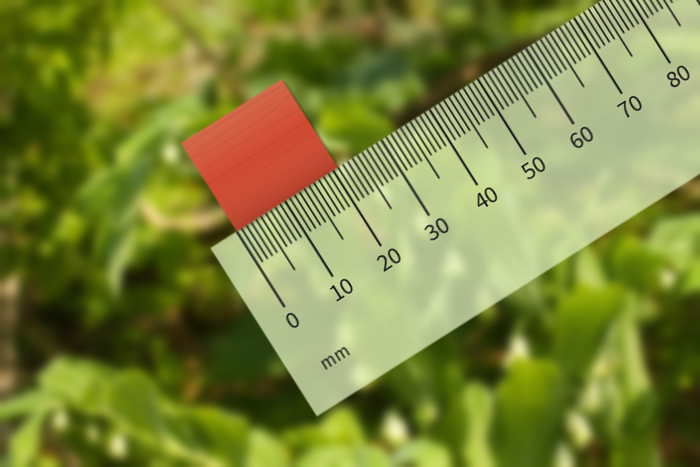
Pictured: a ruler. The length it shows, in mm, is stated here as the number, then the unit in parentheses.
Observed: 21 (mm)
